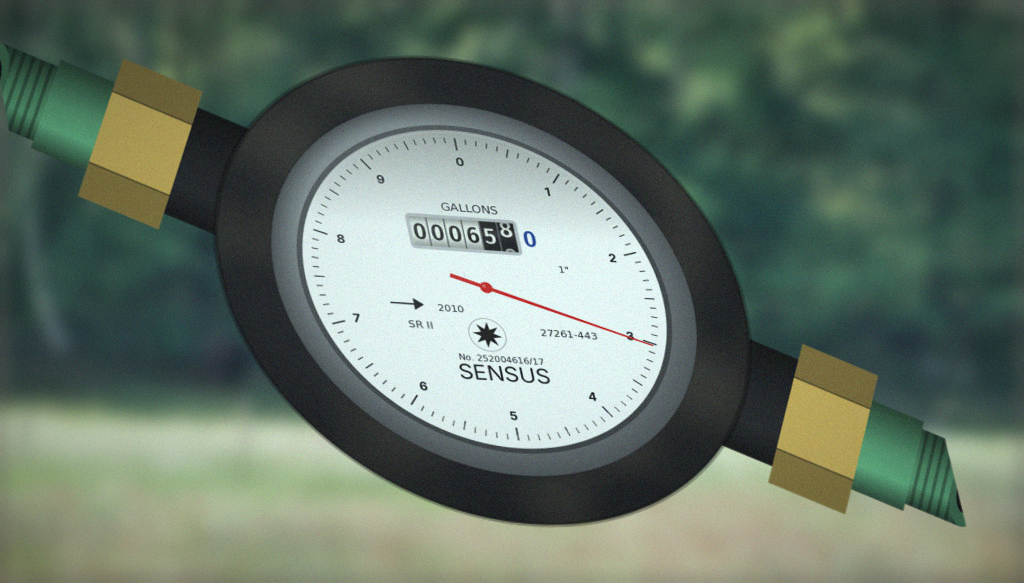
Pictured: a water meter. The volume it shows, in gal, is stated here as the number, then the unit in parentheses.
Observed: 6583.0 (gal)
